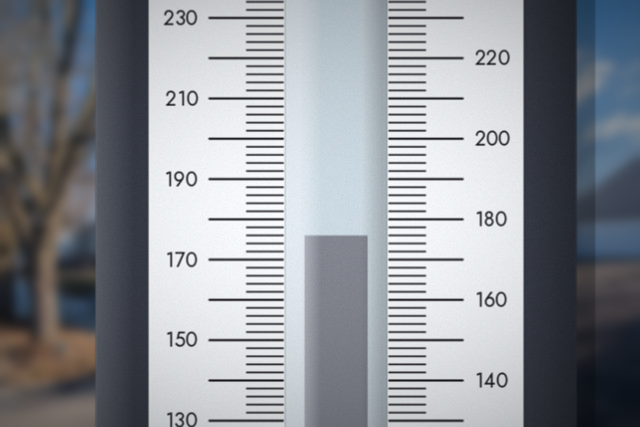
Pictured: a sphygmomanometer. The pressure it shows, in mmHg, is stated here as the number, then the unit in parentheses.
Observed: 176 (mmHg)
